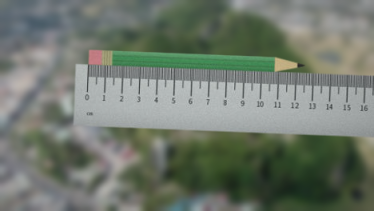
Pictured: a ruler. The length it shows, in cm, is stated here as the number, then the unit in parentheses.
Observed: 12.5 (cm)
